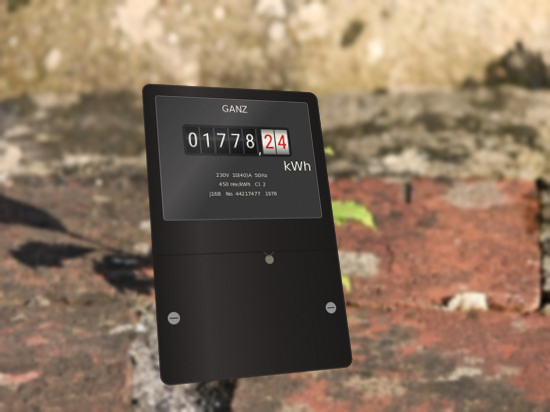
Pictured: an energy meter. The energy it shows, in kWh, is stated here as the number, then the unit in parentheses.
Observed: 1778.24 (kWh)
